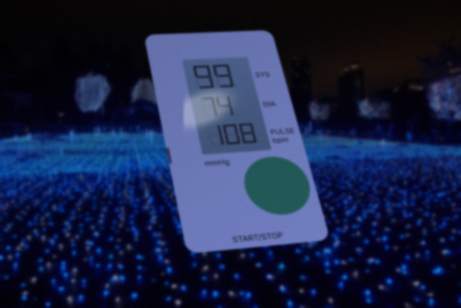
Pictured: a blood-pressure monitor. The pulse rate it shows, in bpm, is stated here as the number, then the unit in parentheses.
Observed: 108 (bpm)
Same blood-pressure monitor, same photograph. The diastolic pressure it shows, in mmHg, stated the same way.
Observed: 74 (mmHg)
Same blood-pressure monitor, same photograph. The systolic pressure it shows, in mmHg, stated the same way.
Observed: 99 (mmHg)
